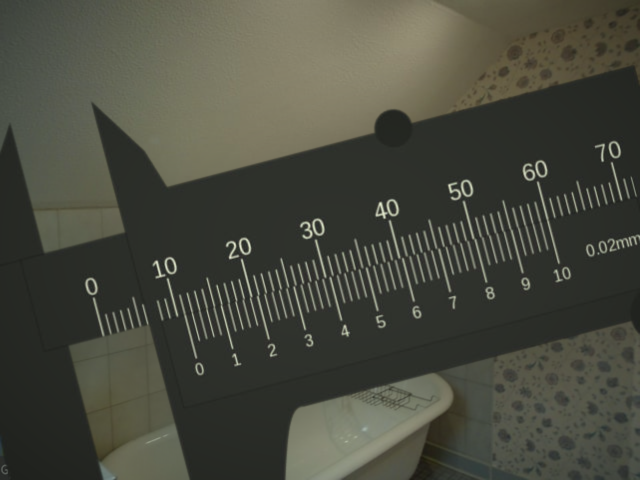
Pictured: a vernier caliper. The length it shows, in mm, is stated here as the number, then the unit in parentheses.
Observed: 11.0 (mm)
